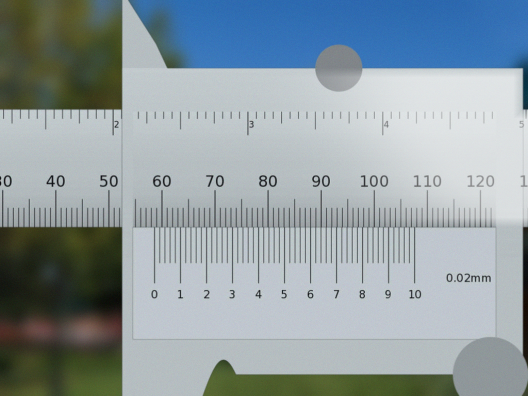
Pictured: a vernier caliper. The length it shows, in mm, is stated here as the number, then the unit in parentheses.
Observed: 58.6 (mm)
